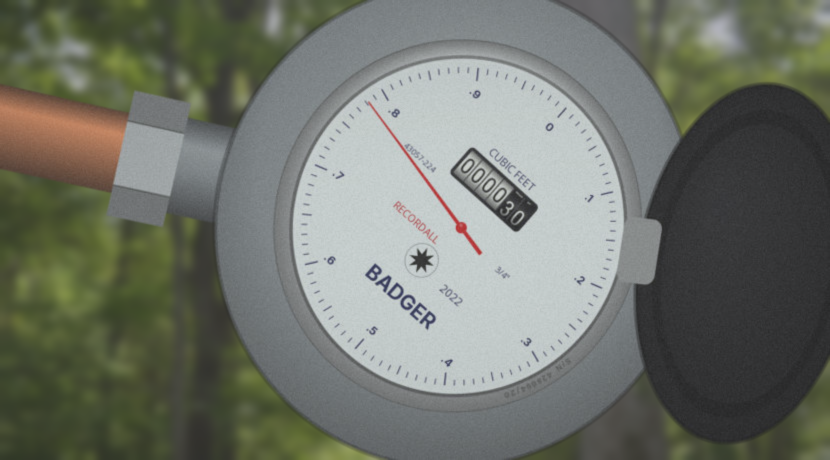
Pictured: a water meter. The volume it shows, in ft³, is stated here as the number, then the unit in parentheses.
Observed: 29.78 (ft³)
